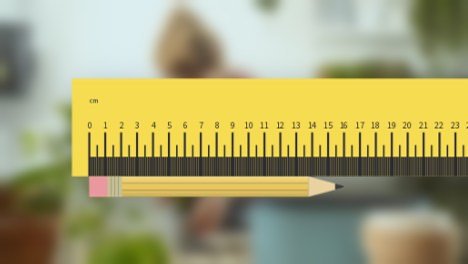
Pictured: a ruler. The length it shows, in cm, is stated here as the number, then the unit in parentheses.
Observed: 16 (cm)
